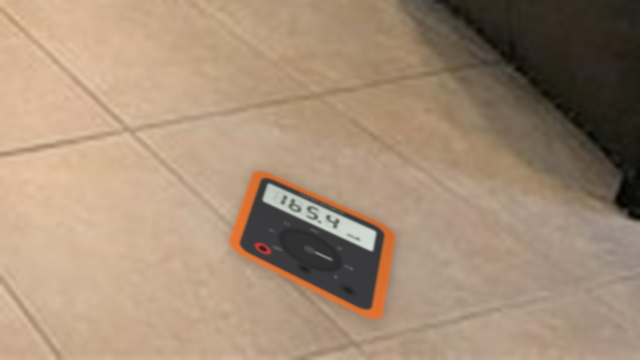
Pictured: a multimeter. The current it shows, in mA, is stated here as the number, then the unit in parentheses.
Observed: 165.4 (mA)
